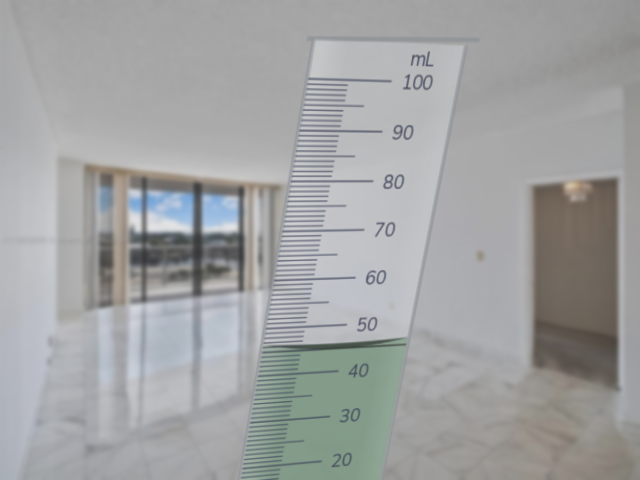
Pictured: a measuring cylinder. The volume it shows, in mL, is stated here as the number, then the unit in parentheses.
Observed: 45 (mL)
